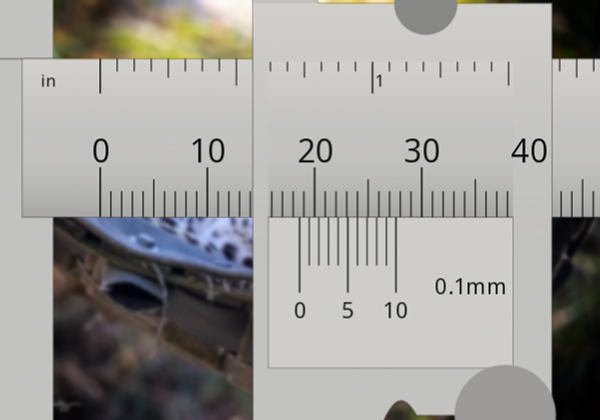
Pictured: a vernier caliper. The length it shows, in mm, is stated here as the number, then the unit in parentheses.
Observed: 18.6 (mm)
